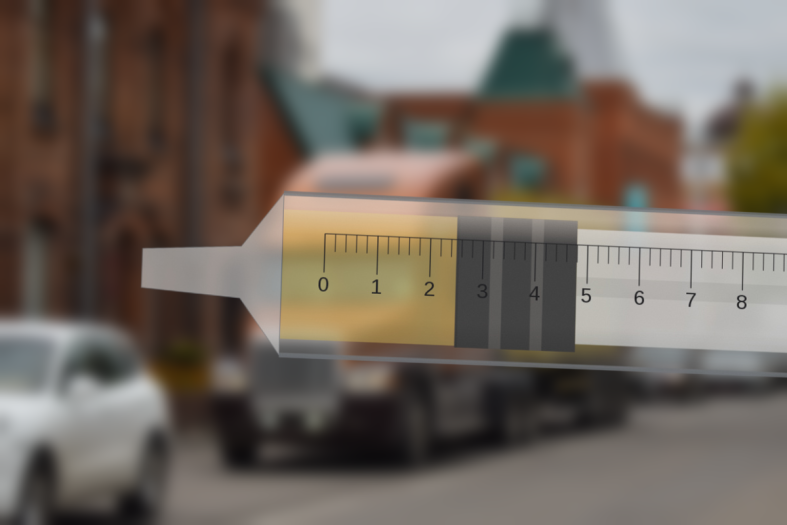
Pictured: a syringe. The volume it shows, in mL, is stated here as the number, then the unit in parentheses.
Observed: 2.5 (mL)
